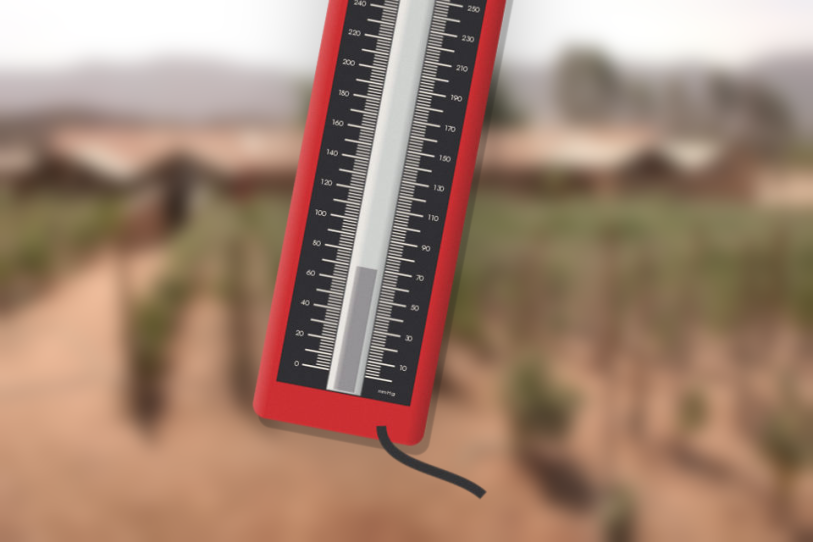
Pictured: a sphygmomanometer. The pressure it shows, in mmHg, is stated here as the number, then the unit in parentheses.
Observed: 70 (mmHg)
